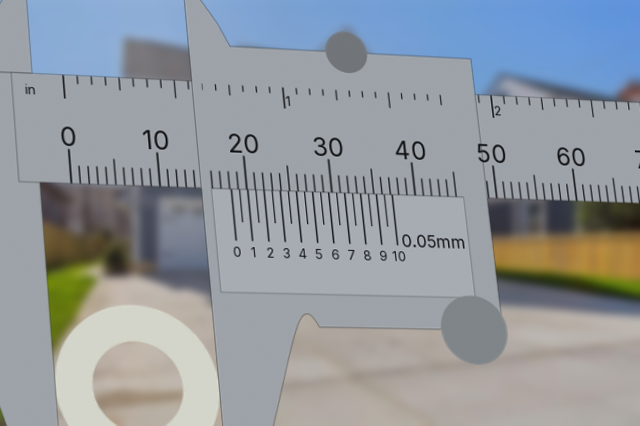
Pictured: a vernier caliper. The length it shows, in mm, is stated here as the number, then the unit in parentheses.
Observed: 18.2 (mm)
